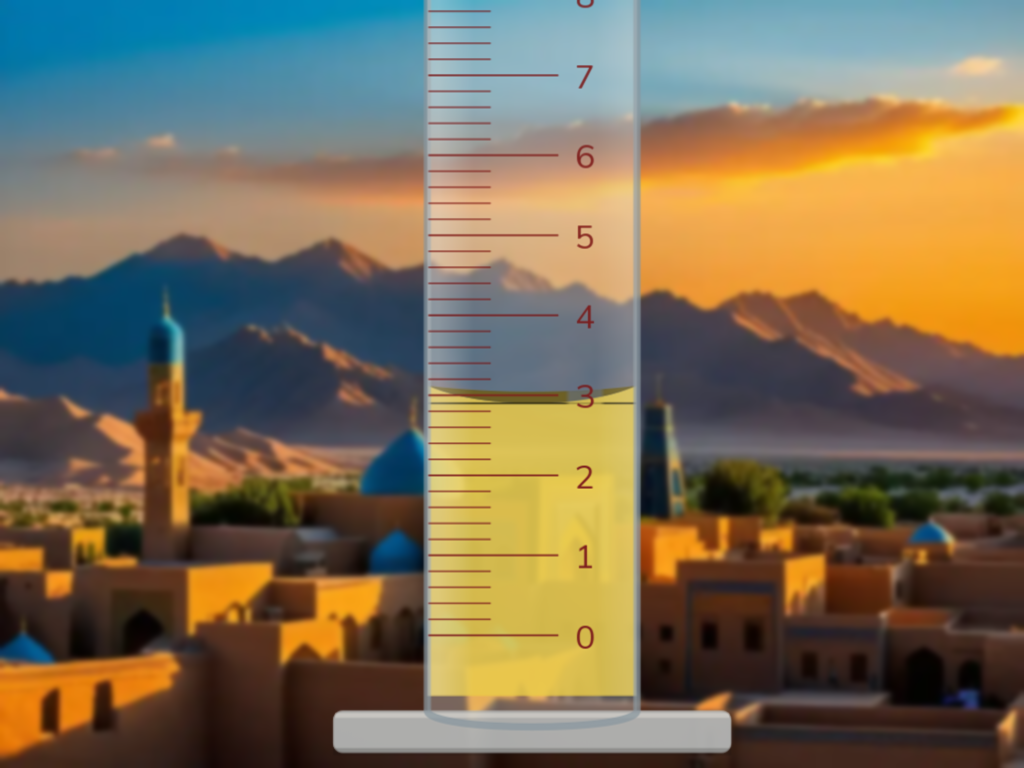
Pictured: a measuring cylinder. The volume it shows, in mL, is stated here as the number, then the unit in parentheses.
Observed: 2.9 (mL)
